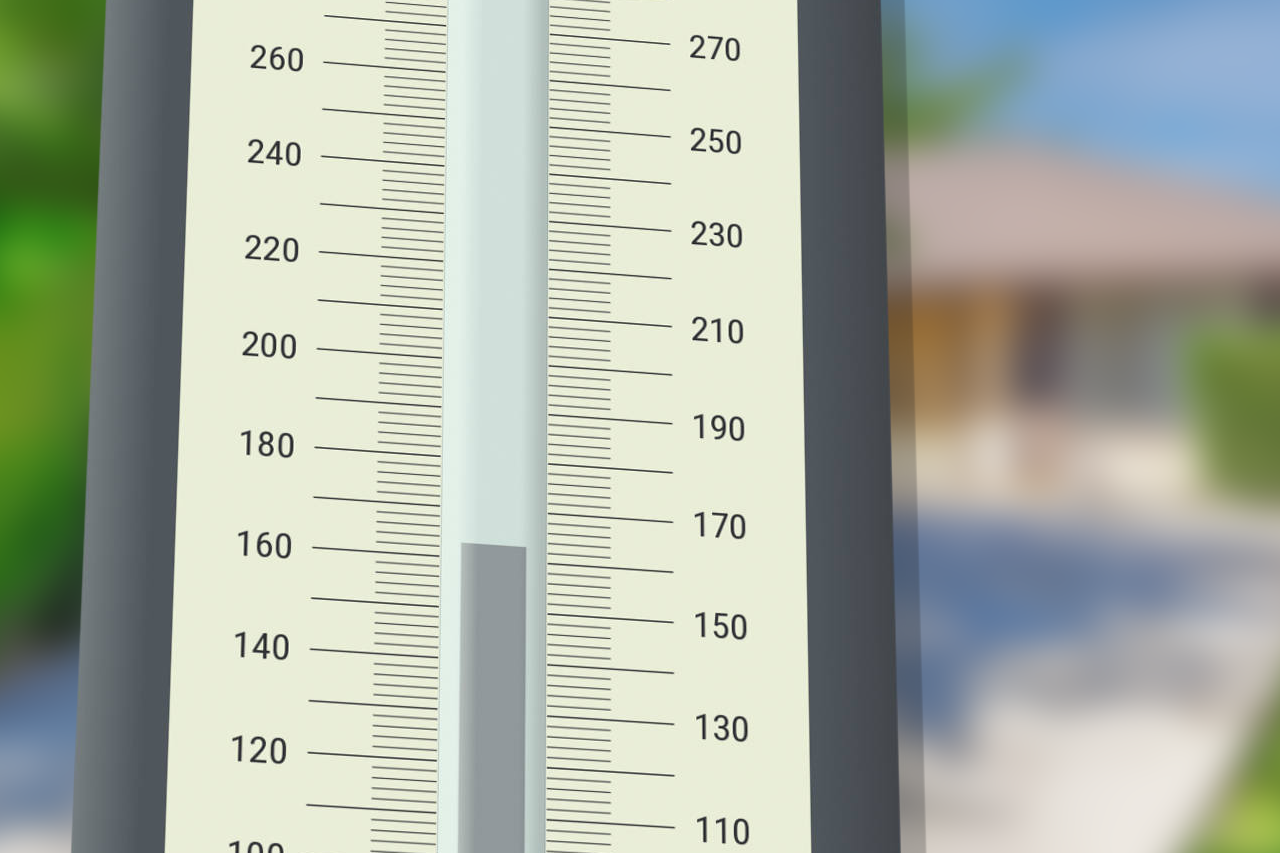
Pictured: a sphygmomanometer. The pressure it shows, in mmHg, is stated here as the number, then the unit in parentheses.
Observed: 163 (mmHg)
